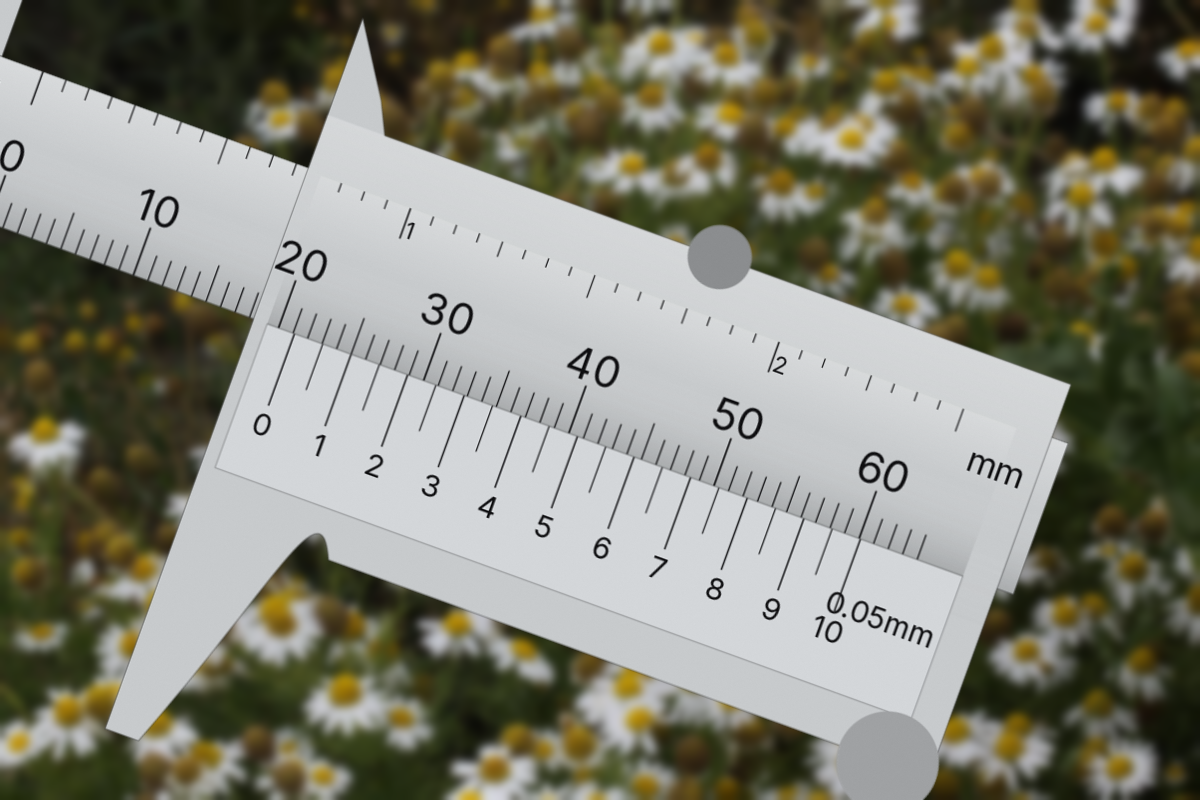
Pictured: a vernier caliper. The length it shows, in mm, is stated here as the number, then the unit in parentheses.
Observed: 21.1 (mm)
